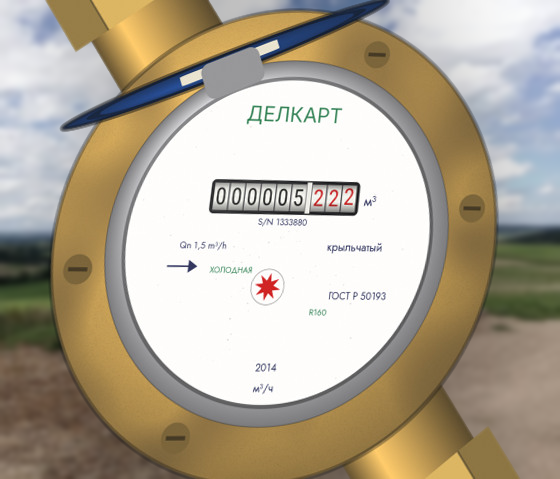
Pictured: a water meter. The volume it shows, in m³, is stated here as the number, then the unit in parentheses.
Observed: 5.222 (m³)
